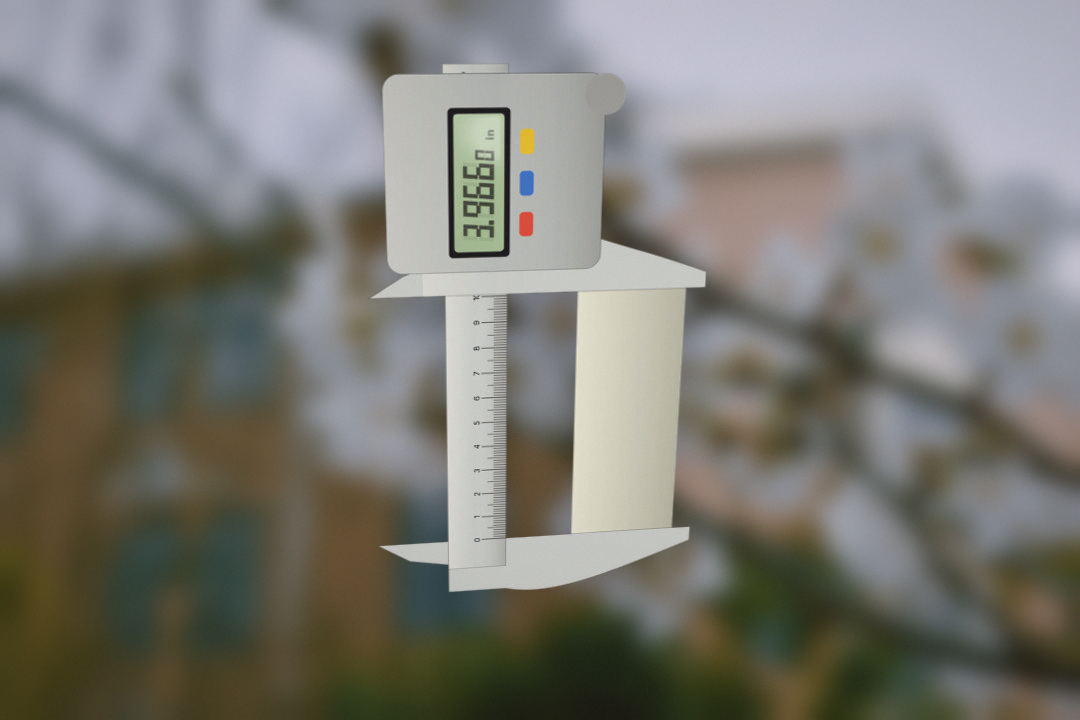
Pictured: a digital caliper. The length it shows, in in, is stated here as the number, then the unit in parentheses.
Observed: 3.9660 (in)
